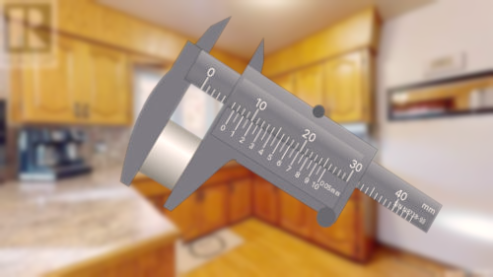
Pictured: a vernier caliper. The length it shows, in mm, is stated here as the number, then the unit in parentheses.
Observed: 6.5 (mm)
